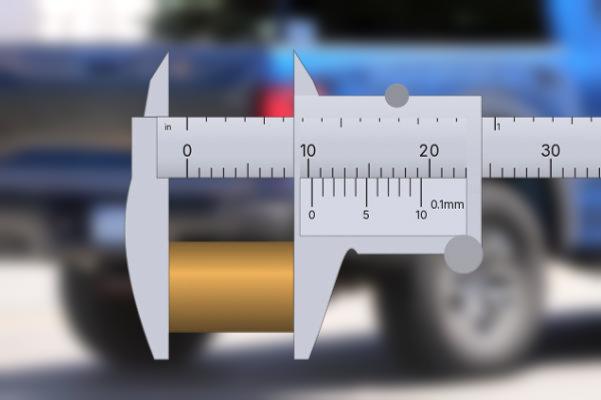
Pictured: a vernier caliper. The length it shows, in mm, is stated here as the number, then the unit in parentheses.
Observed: 10.3 (mm)
